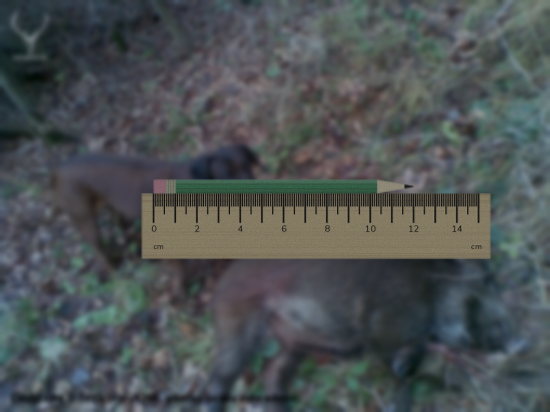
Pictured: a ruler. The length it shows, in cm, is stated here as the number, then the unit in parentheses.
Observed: 12 (cm)
